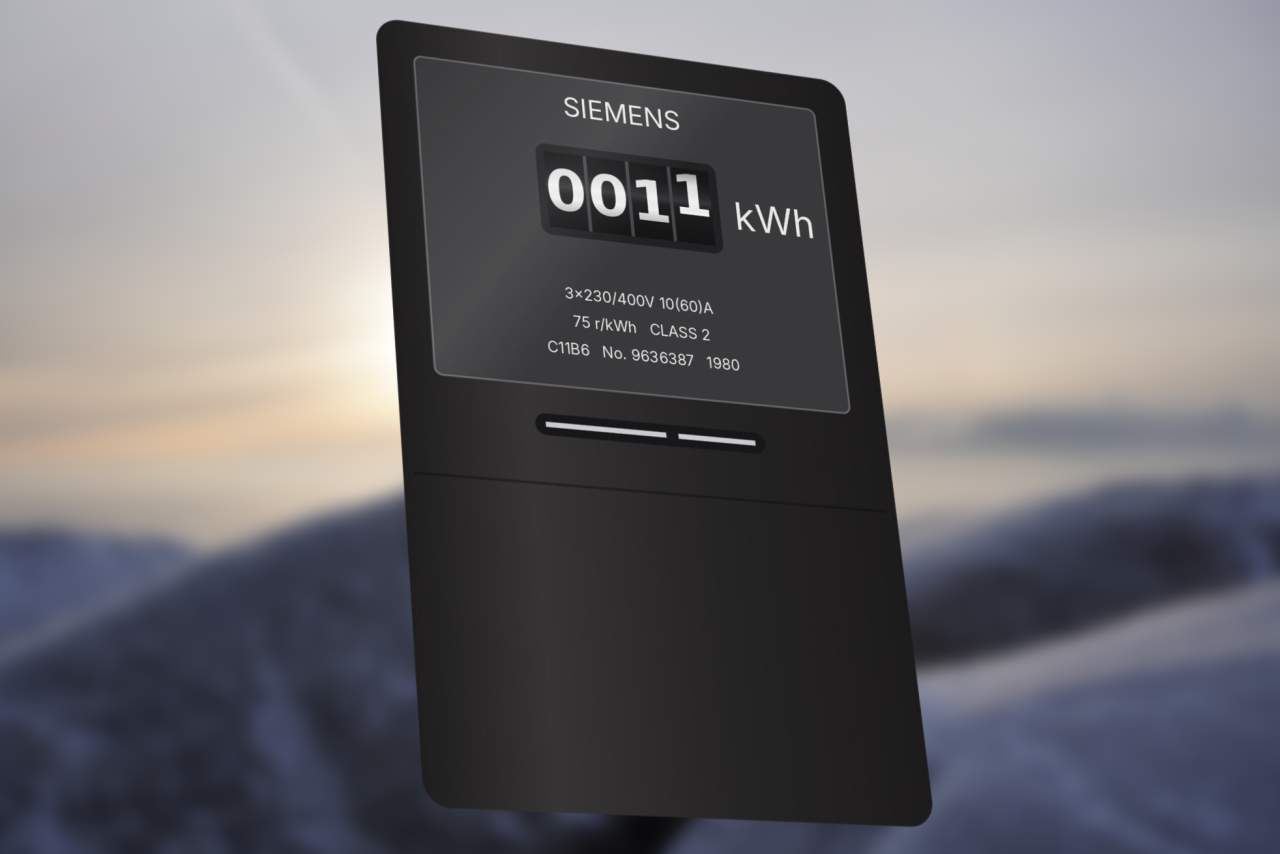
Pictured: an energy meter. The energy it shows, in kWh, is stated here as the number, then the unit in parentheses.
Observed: 11 (kWh)
